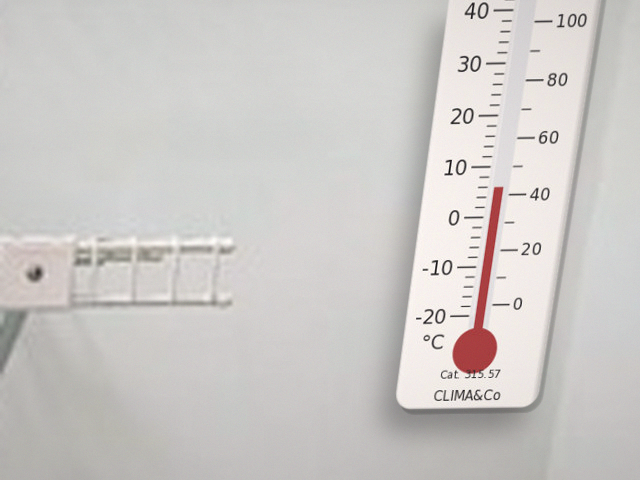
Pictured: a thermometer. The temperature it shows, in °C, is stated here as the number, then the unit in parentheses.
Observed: 6 (°C)
